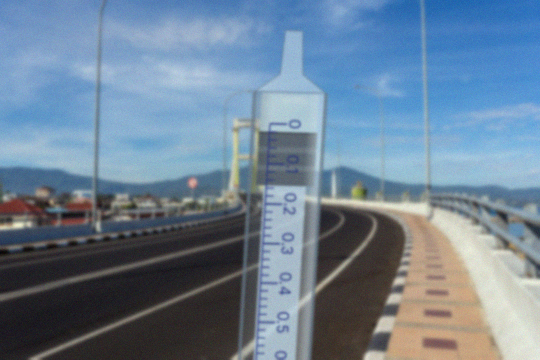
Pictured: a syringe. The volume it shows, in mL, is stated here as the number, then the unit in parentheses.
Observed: 0.02 (mL)
